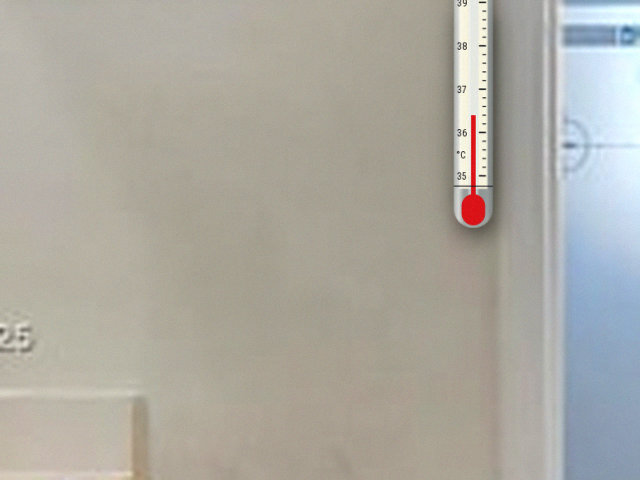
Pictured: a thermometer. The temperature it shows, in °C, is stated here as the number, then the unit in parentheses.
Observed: 36.4 (°C)
